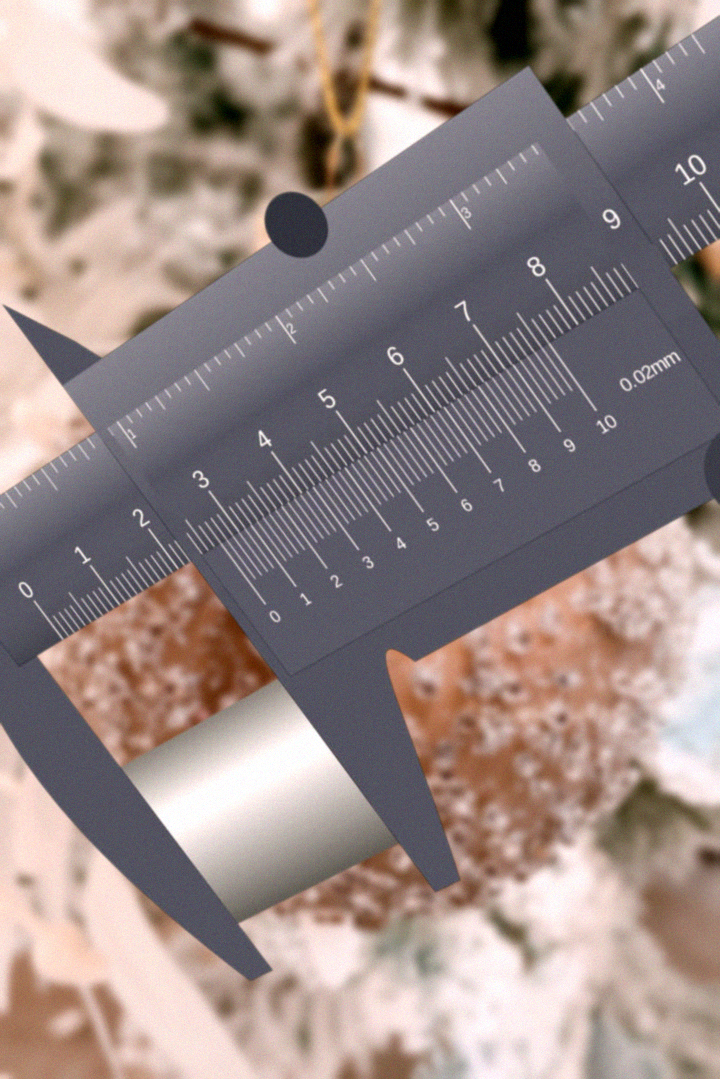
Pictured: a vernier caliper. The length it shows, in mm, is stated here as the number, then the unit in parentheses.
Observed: 27.0 (mm)
